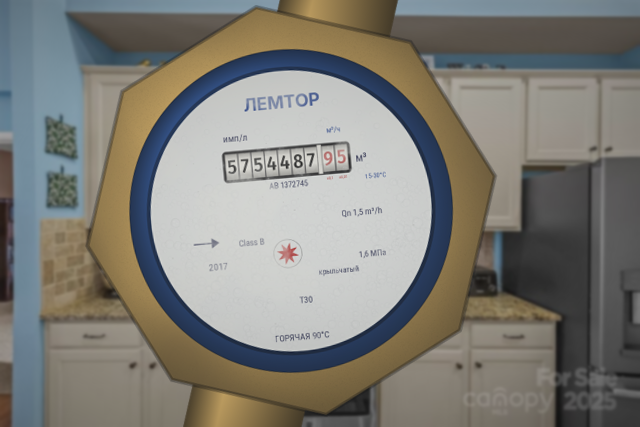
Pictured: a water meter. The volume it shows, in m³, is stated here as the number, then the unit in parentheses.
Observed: 5754487.95 (m³)
